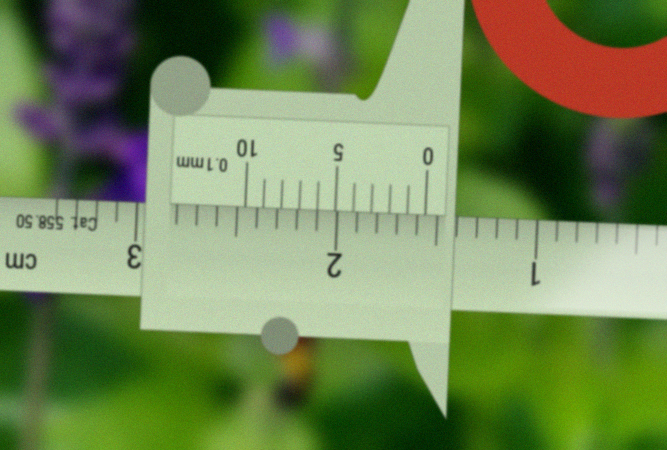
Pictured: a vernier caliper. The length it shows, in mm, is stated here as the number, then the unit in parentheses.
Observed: 15.6 (mm)
